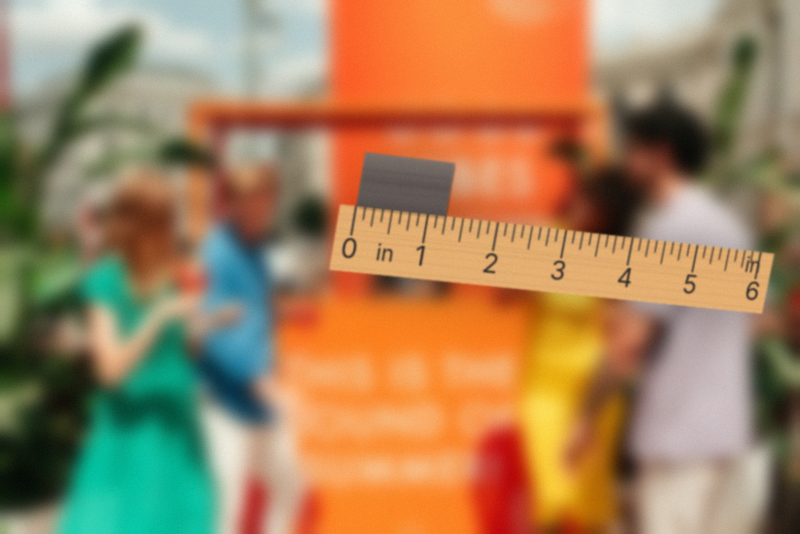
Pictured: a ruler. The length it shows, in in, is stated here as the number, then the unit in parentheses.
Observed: 1.25 (in)
